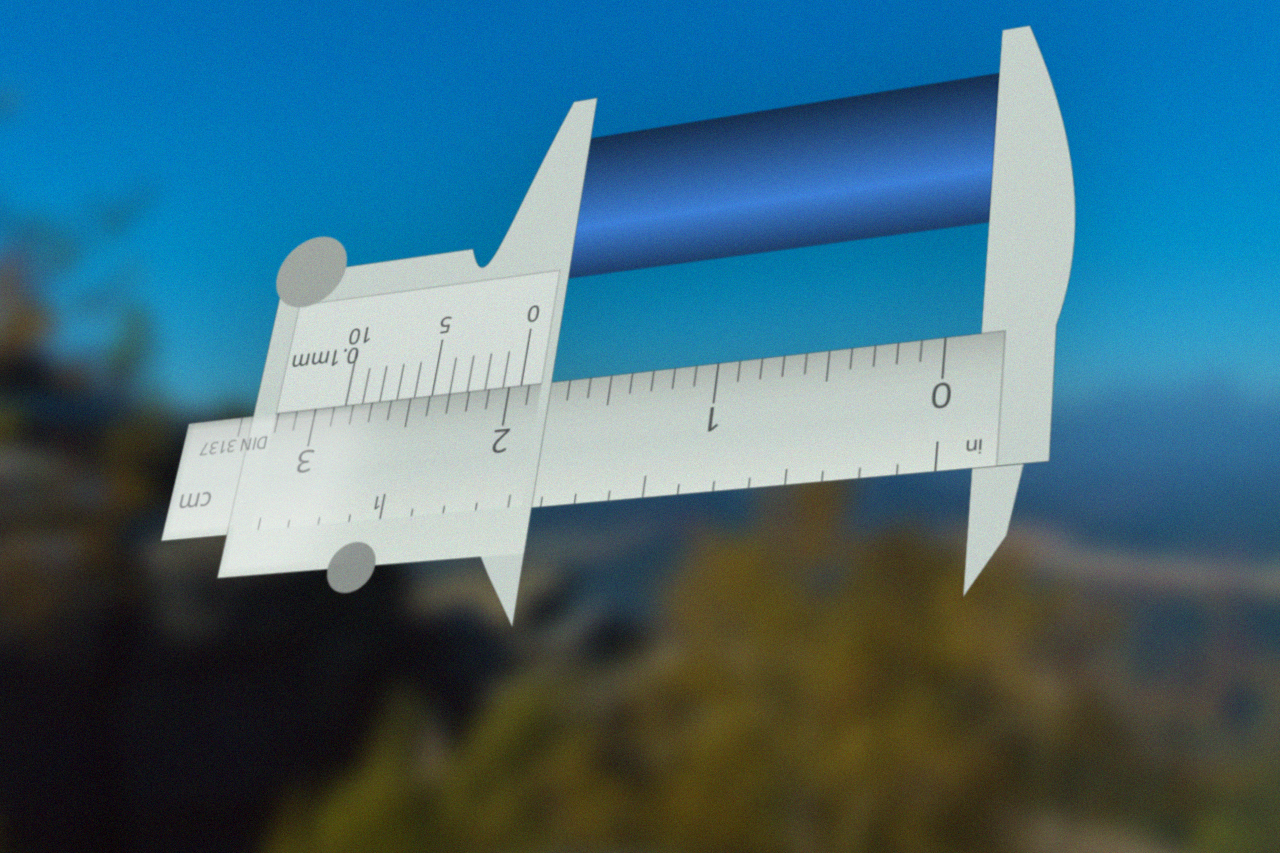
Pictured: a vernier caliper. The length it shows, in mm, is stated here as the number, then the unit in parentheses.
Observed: 19.4 (mm)
